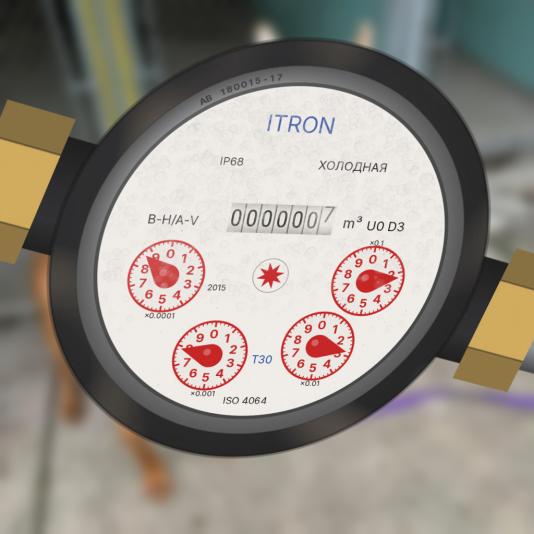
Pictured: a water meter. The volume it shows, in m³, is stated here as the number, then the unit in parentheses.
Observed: 7.2278 (m³)
